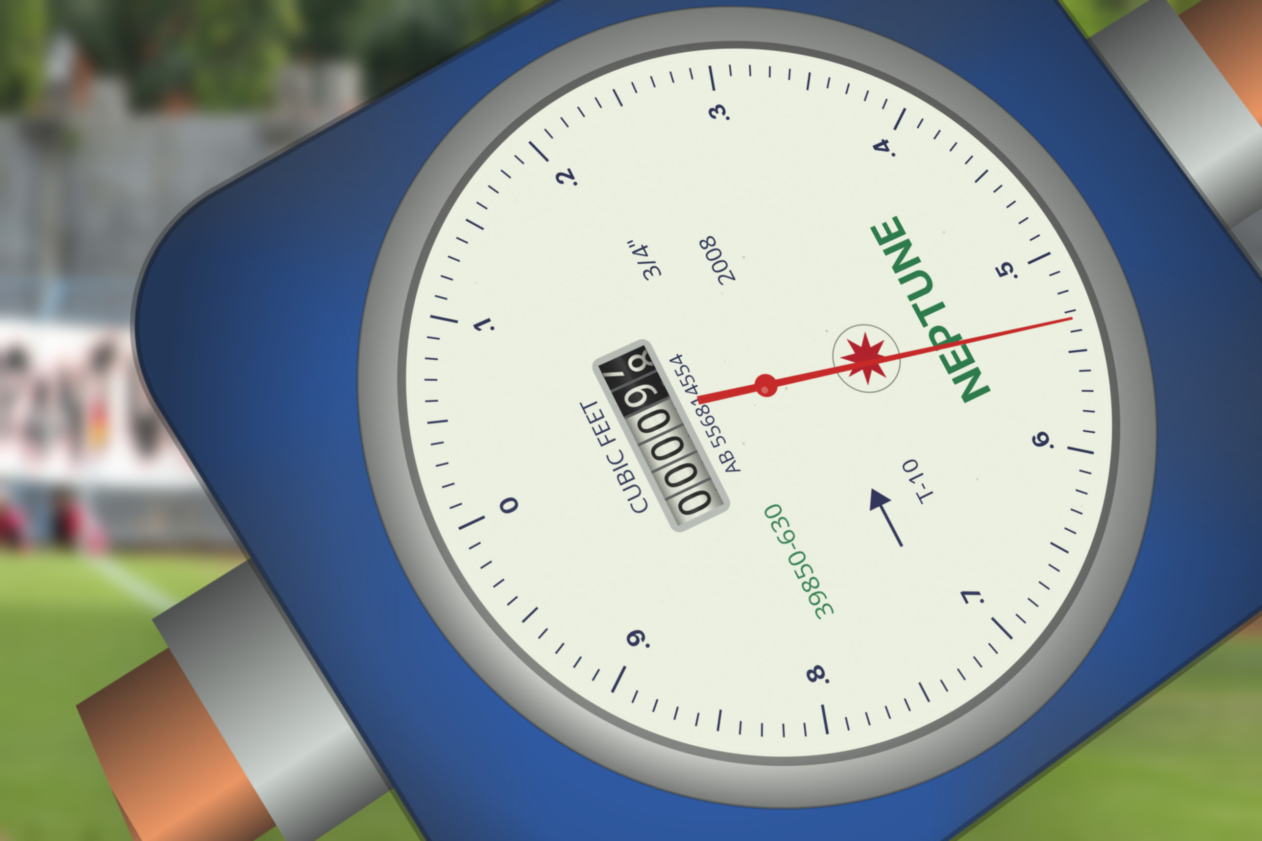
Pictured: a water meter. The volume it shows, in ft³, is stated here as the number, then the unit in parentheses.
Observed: 97.53 (ft³)
